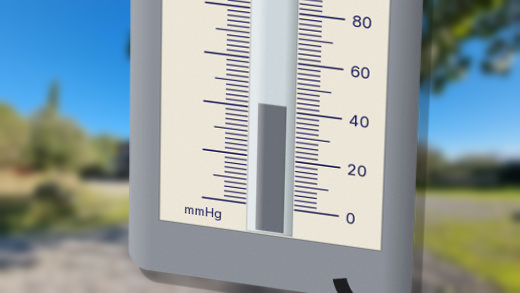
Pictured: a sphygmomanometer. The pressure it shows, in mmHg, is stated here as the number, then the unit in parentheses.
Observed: 42 (mmHg)
